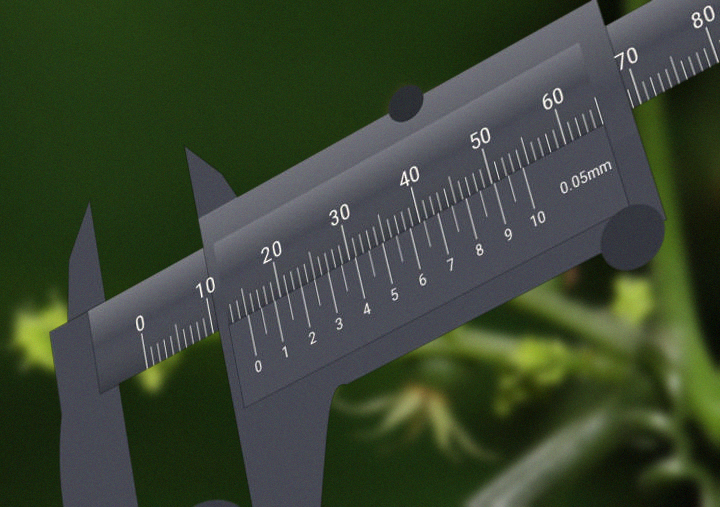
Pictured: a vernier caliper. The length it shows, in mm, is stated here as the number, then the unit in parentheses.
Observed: 15.2 (mm)
